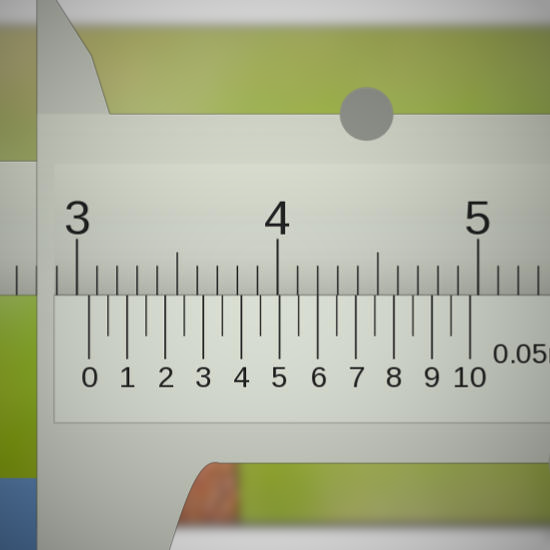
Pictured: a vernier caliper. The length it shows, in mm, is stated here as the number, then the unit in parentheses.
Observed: 30.6 (mm)
